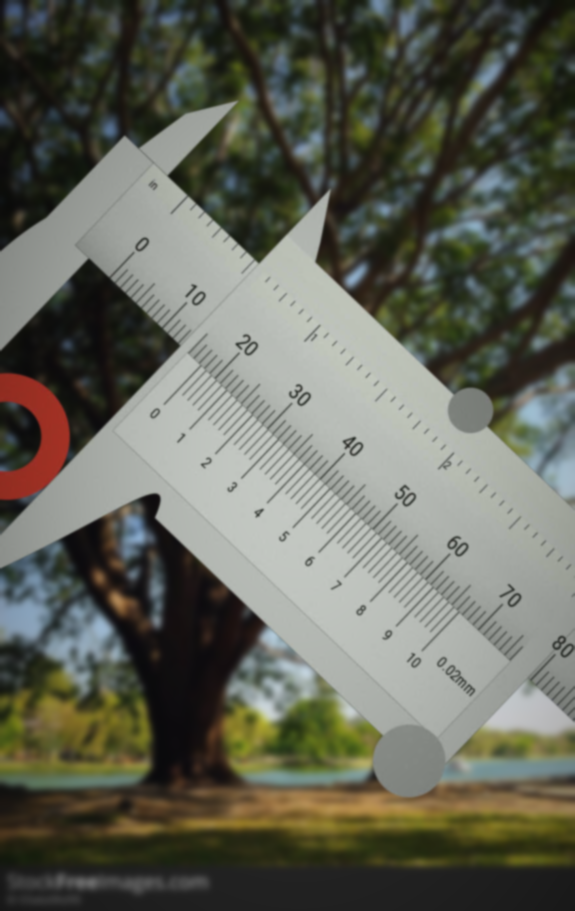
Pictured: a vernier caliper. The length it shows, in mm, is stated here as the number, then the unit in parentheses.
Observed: 17.4 (mm)
